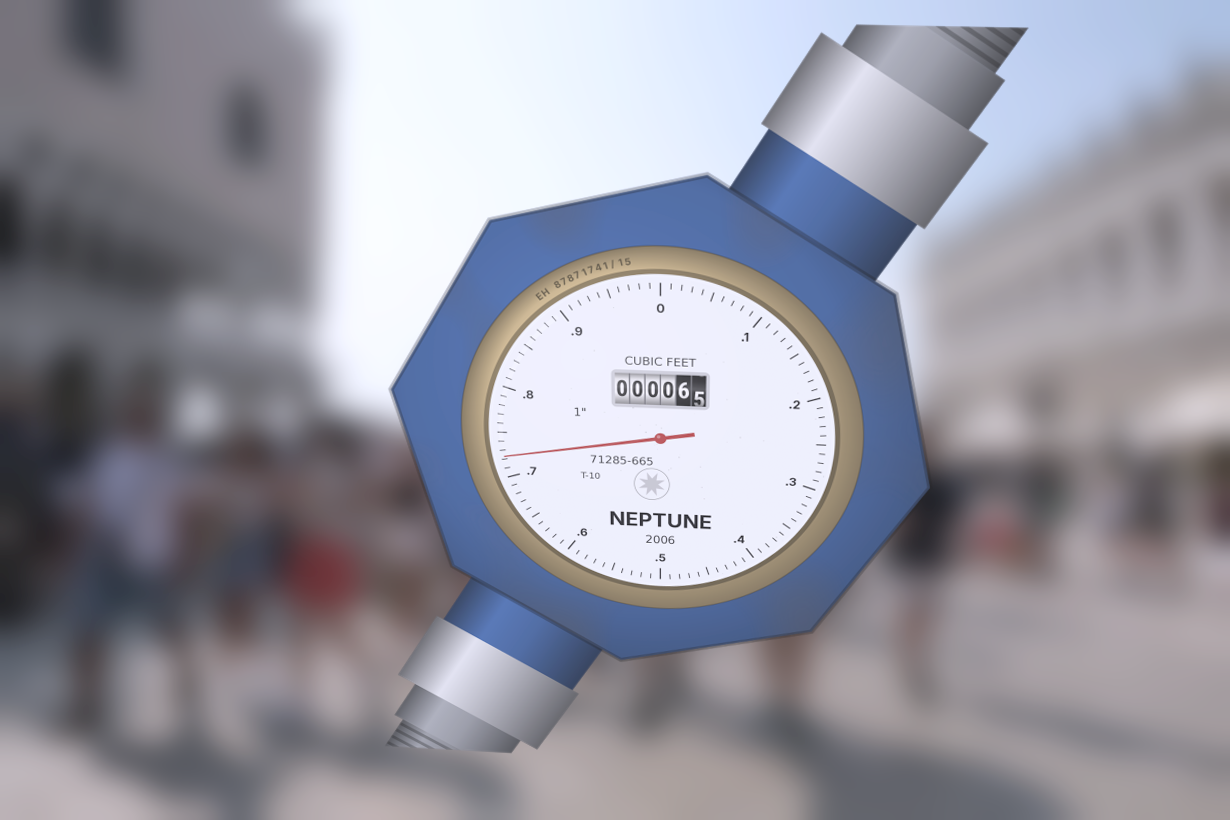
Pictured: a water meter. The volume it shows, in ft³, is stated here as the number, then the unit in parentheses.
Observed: 64.72 (ft³)
